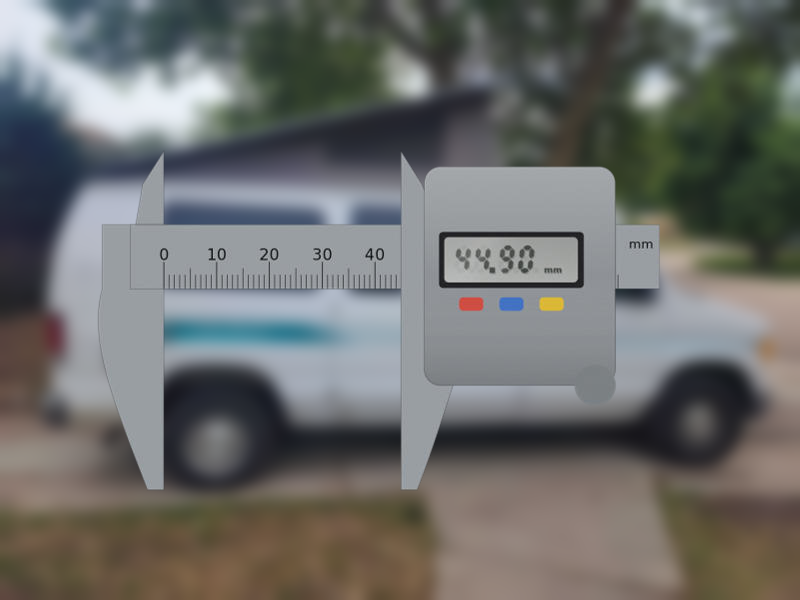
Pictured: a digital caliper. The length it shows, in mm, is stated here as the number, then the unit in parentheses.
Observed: 44.90 (mm)
